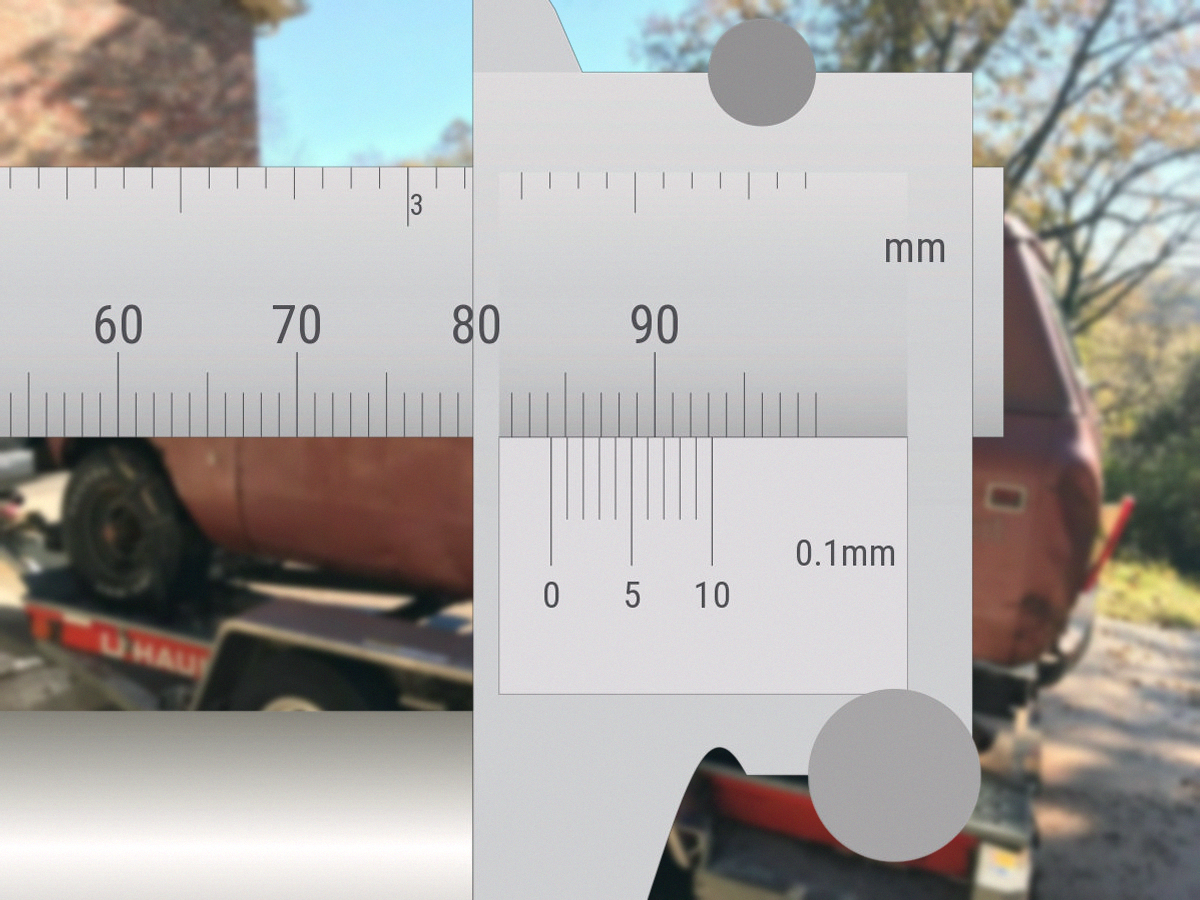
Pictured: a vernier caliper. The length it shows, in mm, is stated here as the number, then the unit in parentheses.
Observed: 84.2 (mm)
